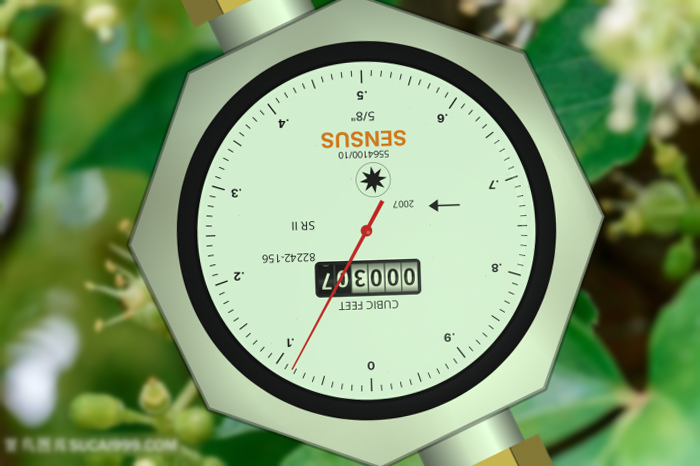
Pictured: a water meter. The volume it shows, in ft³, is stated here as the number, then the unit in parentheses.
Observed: 307.08 (ft³)
